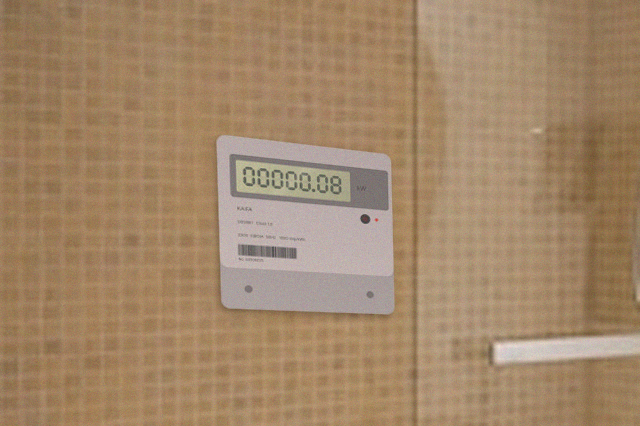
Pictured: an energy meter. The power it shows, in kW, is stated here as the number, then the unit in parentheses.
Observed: 0.08 (kW)
